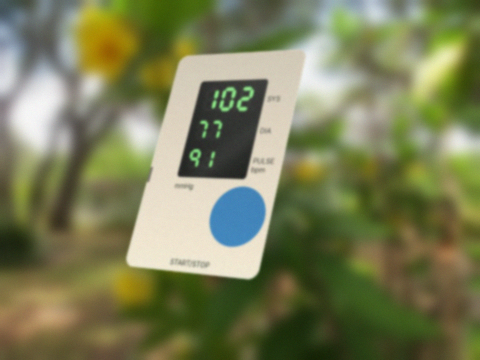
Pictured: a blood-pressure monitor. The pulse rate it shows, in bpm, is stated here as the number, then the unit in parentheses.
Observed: 91 (bpm)
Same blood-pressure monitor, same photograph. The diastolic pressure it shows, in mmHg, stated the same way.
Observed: 77 (mmHg)
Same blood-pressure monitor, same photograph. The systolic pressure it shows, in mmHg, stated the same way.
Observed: 102 (mmHg)
